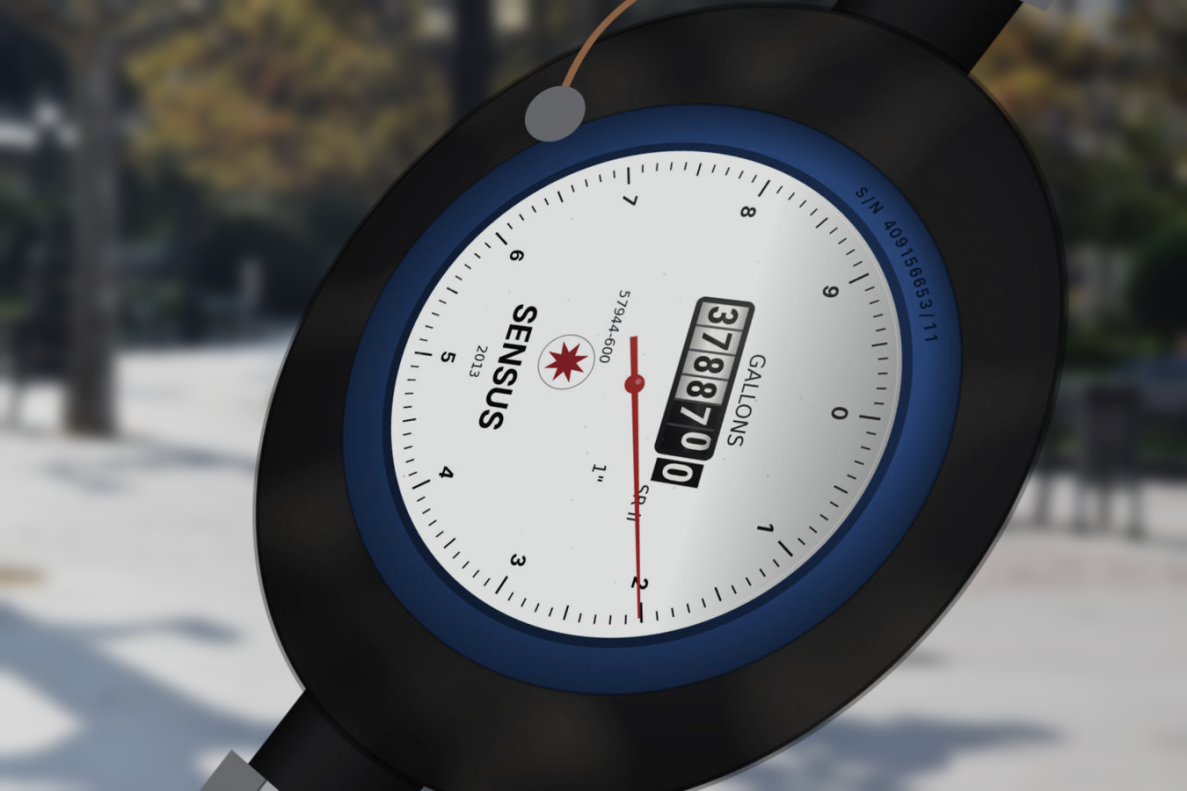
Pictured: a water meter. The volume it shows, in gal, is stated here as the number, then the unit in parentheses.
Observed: 3788702.0 (gal)
